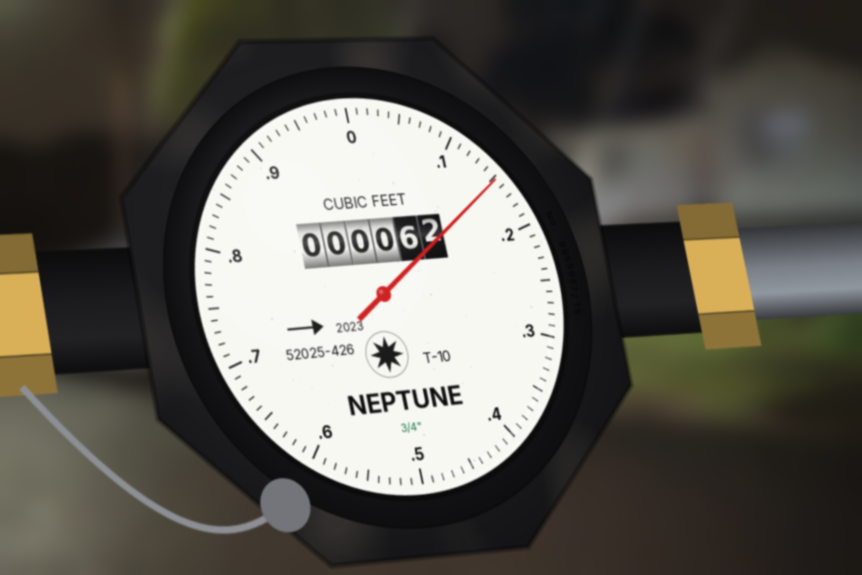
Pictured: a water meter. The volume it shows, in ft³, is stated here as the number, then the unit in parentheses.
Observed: 62.15 (ft³)
